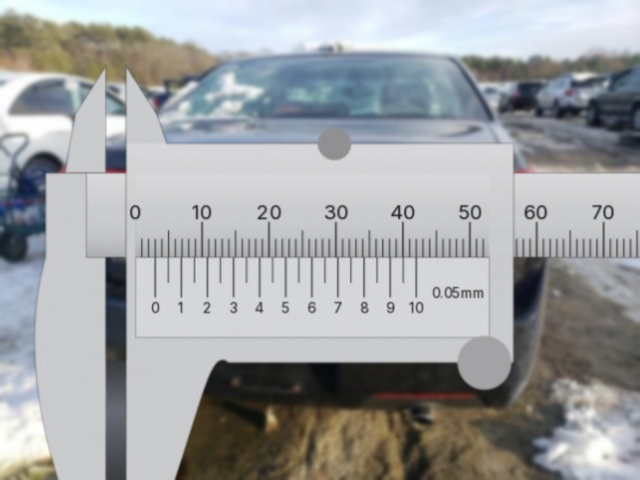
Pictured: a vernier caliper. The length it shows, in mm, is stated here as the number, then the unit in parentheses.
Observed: 3.0 (mm)
